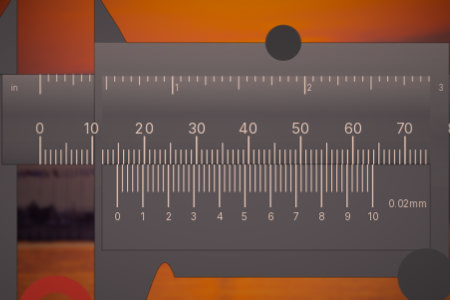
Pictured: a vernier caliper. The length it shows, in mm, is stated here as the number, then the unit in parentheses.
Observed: 14.8 (mm)
